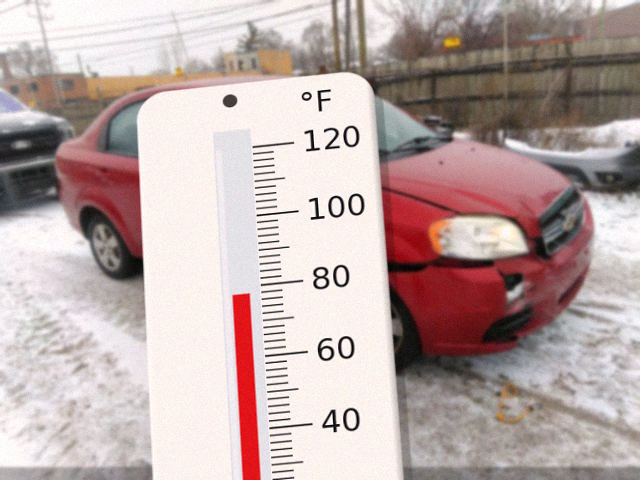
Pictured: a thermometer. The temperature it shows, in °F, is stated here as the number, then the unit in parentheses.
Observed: 78 (°F)
